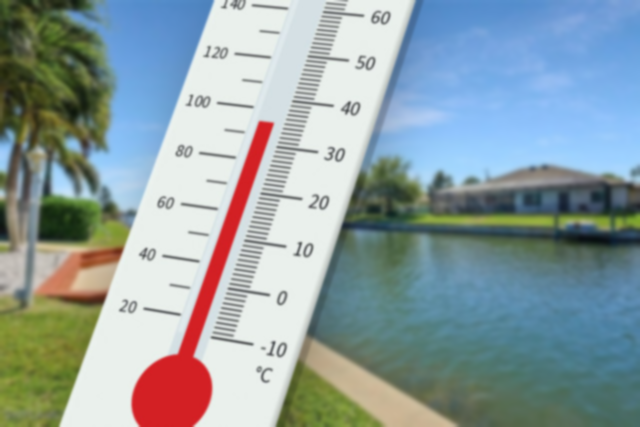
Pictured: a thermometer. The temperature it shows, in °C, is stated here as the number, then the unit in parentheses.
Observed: 35 (°C)
